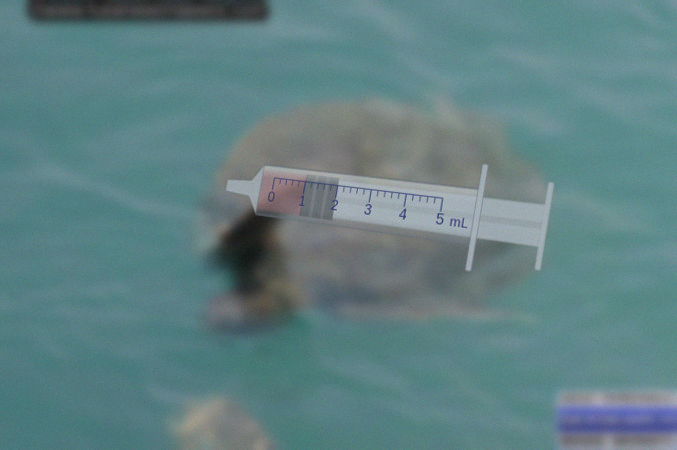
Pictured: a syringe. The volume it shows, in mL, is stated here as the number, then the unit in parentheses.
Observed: 1 (mL)
